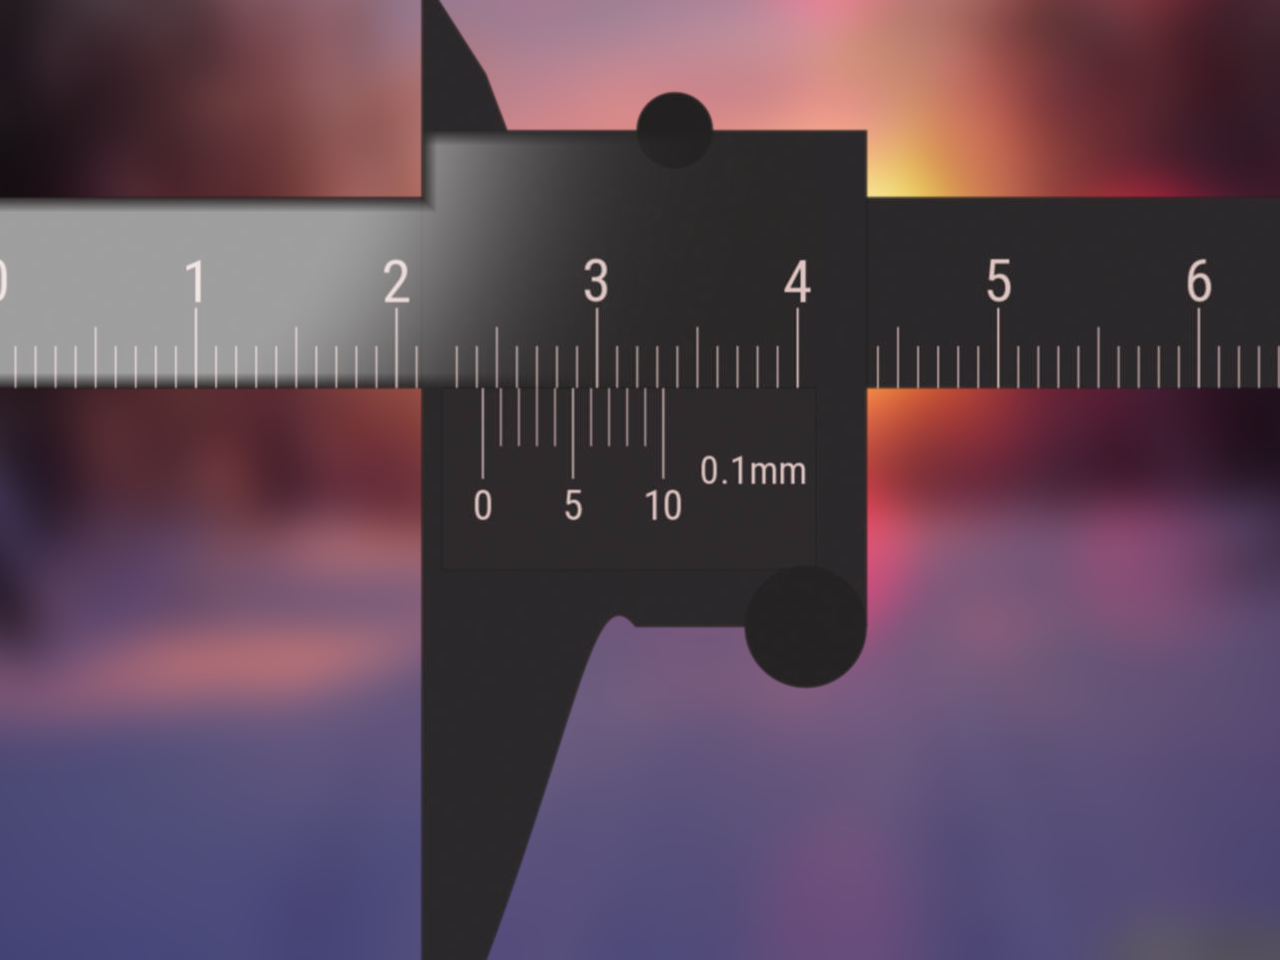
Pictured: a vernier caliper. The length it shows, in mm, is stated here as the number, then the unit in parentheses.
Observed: 24.3 (mm)
